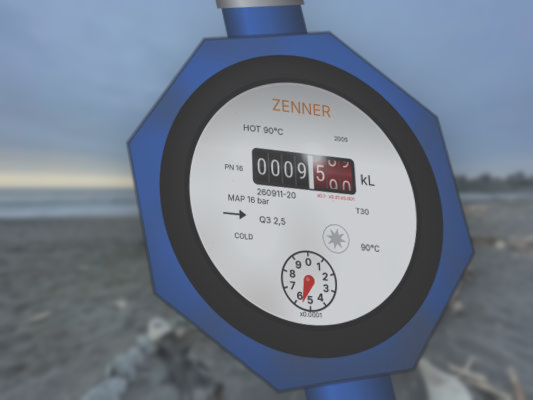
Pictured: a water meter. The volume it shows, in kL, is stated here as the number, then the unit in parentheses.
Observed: 9.5895 (kL)
